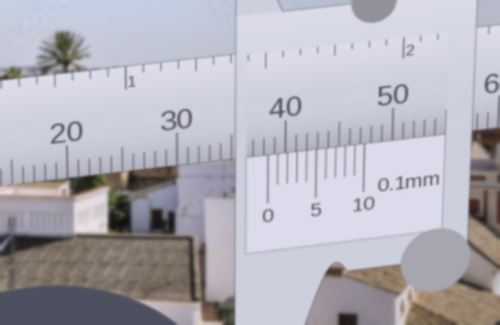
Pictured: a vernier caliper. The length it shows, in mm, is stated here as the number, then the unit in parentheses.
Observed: 38.4 (mm)
